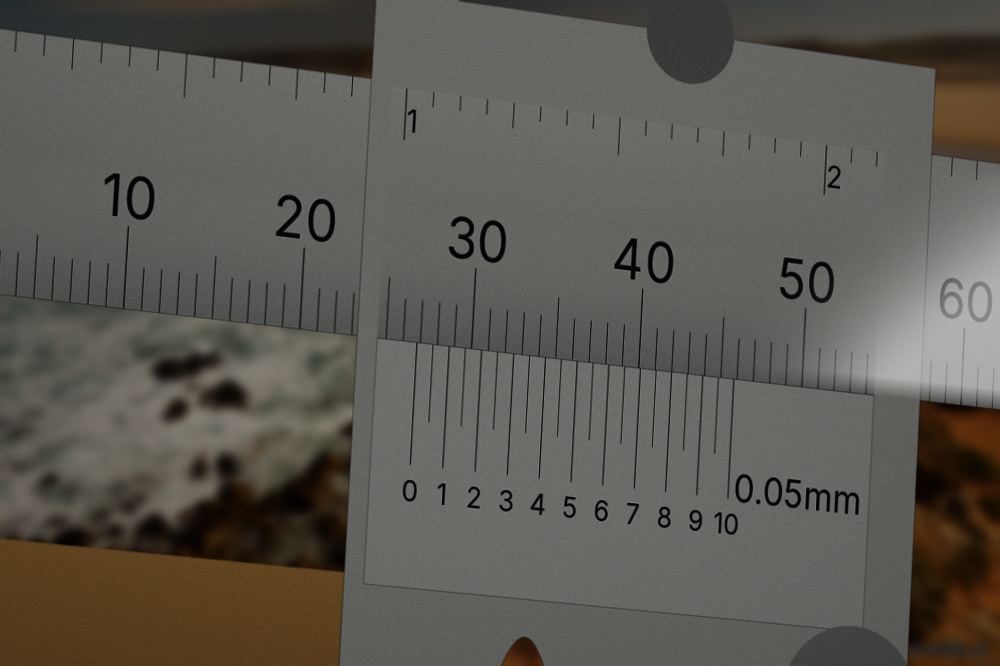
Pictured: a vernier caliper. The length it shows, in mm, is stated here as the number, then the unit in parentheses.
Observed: 26.8 (mm)
